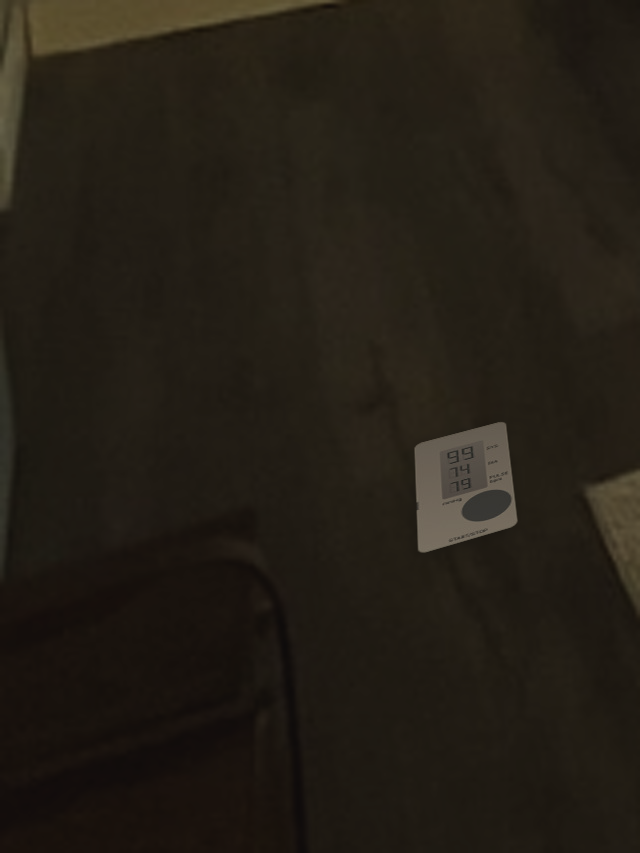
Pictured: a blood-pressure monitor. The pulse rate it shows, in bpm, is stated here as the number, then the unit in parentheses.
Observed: 79 (bpm)
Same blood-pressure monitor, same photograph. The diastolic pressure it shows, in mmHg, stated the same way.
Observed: 74 (mmHg)
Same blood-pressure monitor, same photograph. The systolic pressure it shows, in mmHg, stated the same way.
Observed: 99 (mmHg)
